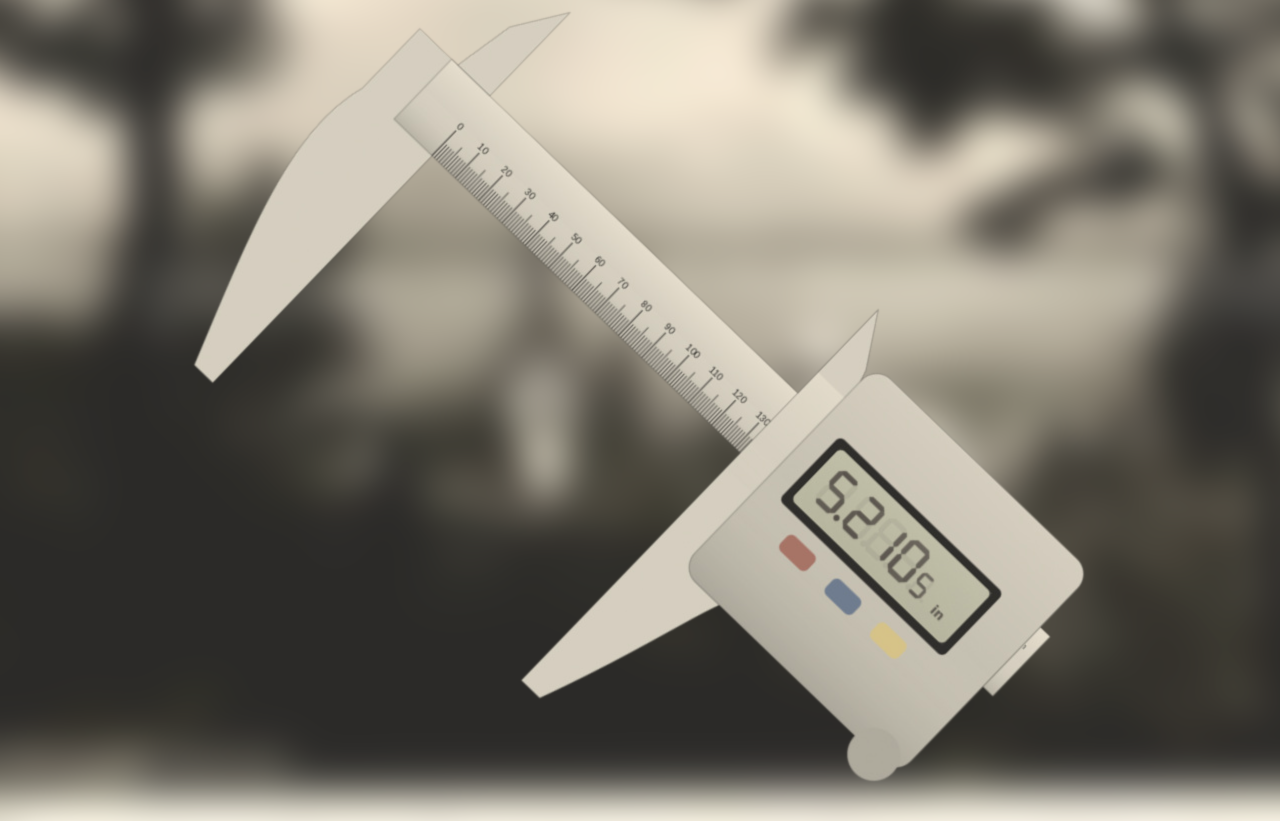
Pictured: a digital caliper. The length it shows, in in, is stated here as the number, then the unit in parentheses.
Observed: 5.2105 (in)
